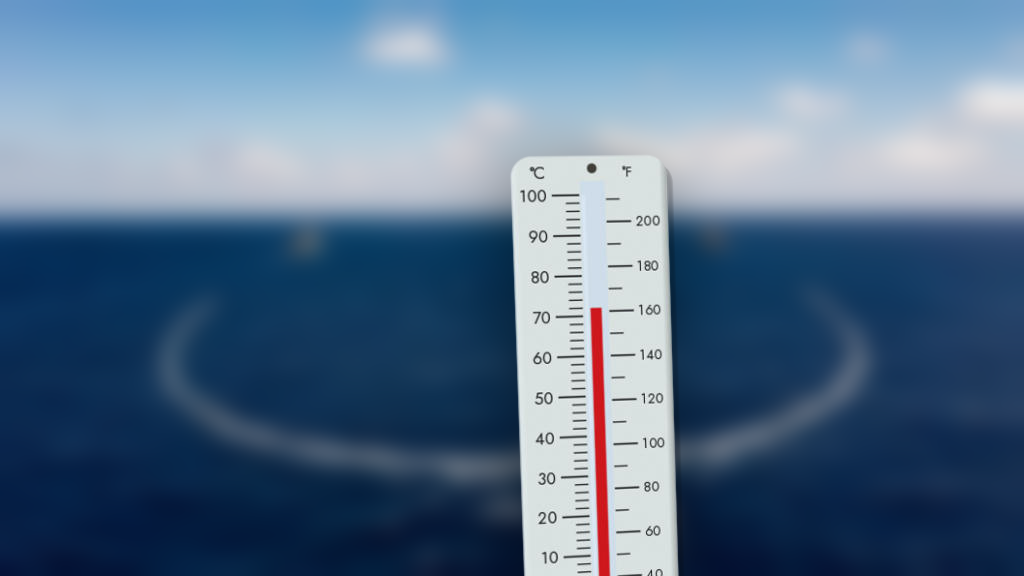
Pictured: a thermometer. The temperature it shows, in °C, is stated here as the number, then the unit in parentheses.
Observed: 72 (°C)
